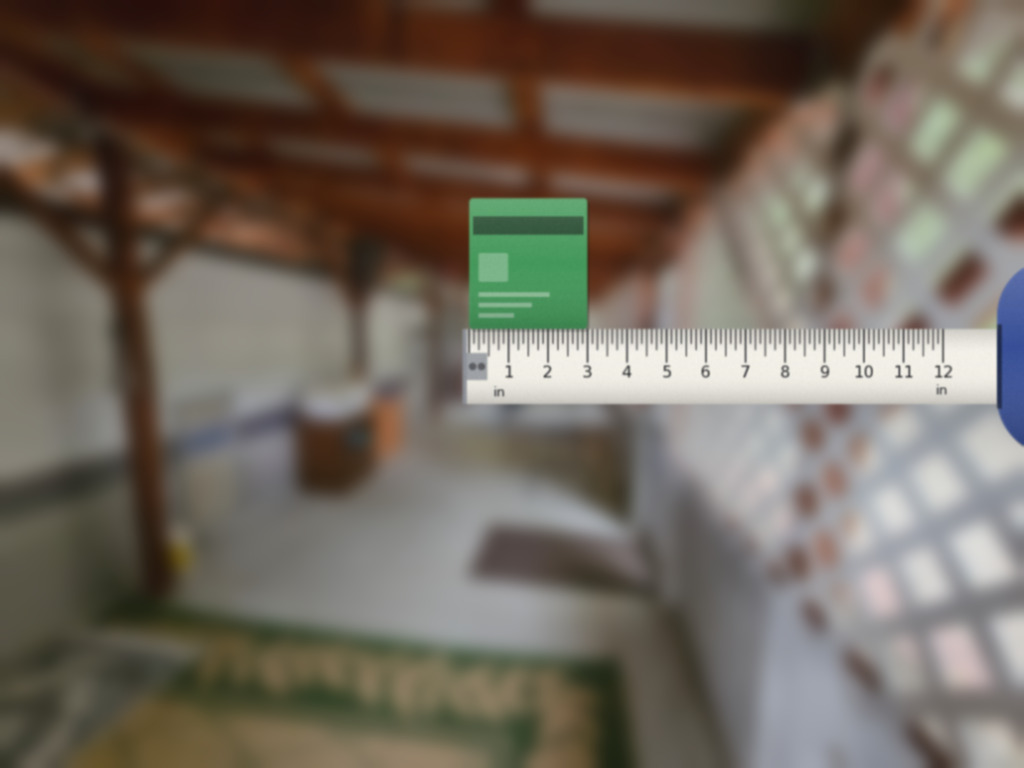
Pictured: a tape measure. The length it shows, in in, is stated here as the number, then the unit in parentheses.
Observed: 3 (in)
